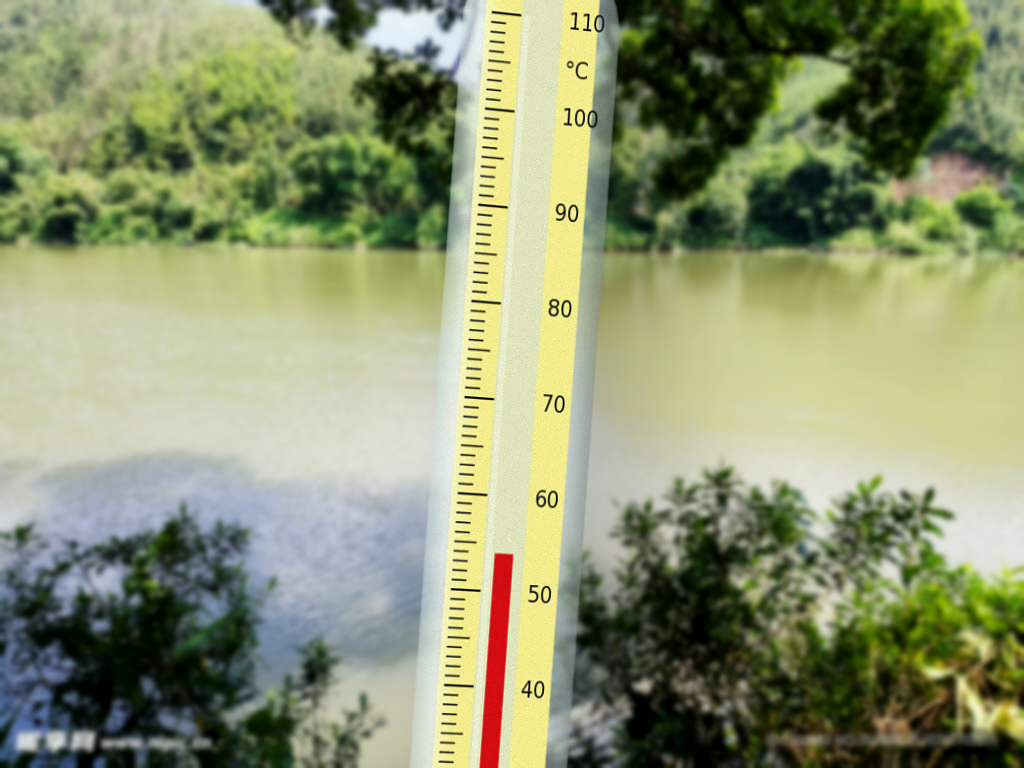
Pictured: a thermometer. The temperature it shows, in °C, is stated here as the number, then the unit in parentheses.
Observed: 54 (°C)
